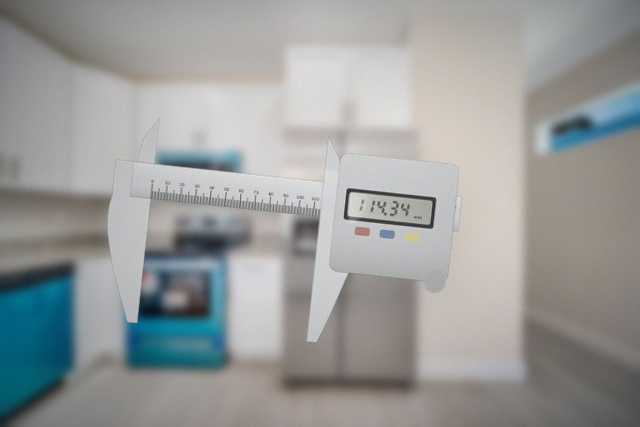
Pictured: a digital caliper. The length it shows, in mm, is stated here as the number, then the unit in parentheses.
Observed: 114.34 (mm)
